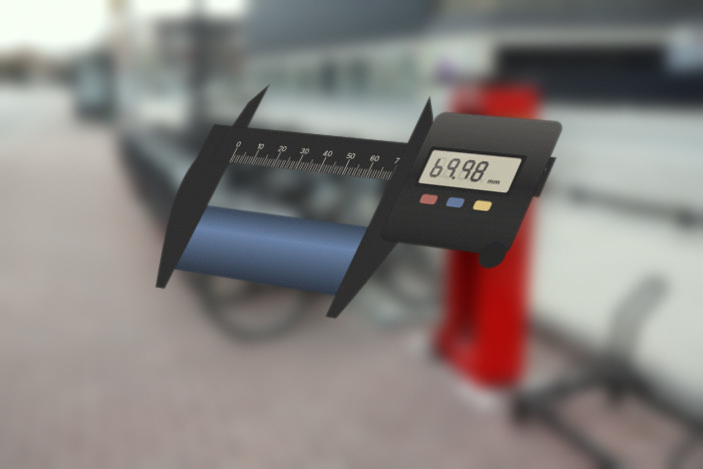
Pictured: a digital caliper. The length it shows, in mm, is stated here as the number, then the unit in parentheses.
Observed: 69.98 (mm)
